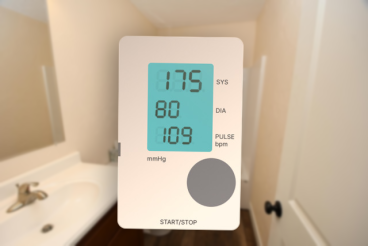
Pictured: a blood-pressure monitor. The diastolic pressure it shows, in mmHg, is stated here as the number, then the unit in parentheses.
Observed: 80 (mmHg)
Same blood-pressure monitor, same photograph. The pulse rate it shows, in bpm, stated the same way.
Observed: 109 (bpm)
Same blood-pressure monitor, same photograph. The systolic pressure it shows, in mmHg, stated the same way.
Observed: 175 (mmHg)
